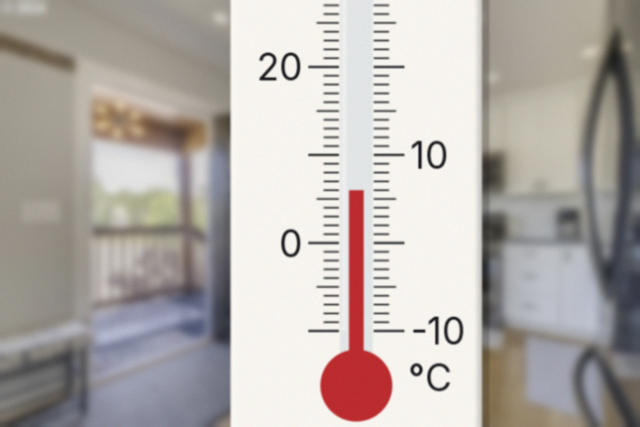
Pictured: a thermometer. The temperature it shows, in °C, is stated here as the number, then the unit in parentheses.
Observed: 6 (°C)
